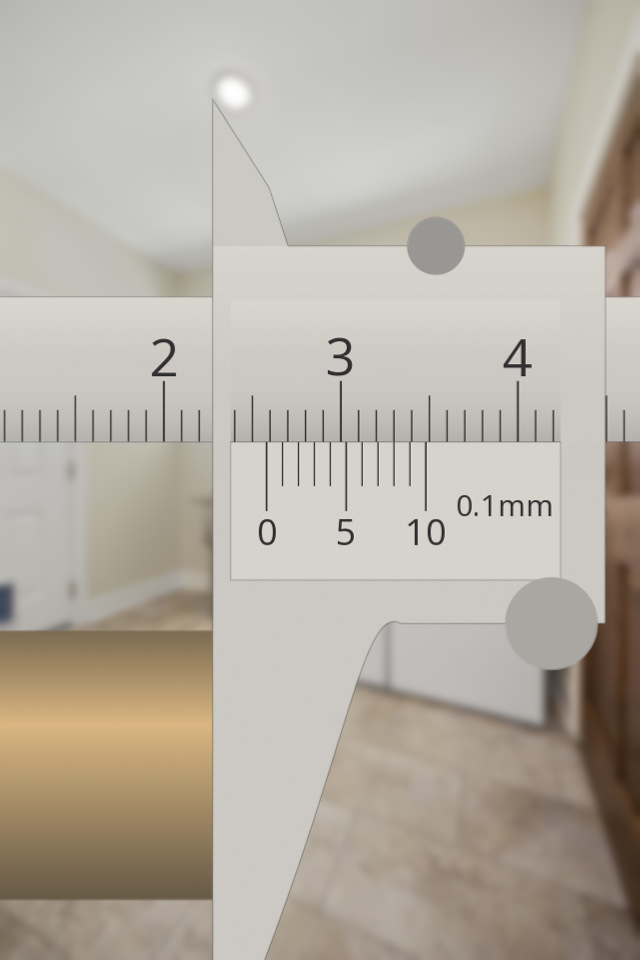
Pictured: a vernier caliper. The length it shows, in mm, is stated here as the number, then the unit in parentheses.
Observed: 25.8 (mm)
